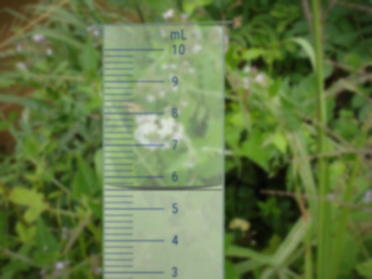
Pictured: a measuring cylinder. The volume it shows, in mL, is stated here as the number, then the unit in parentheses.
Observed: 5.6 (mL)
